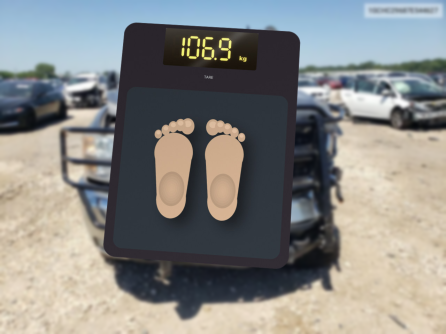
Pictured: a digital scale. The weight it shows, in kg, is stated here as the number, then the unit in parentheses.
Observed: 106.9 (kg)
